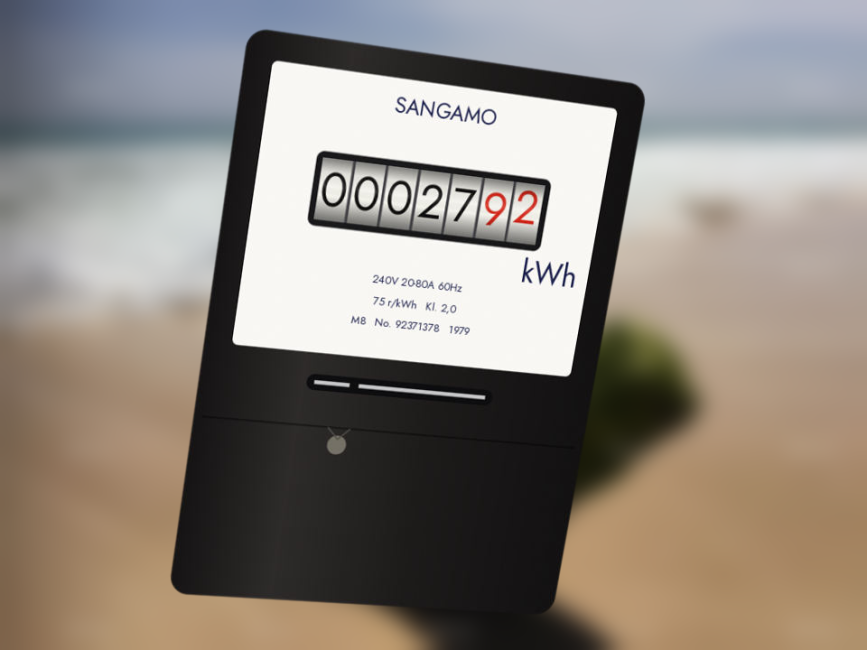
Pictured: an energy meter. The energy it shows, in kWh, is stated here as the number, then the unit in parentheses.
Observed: 27.92 (kWh)
